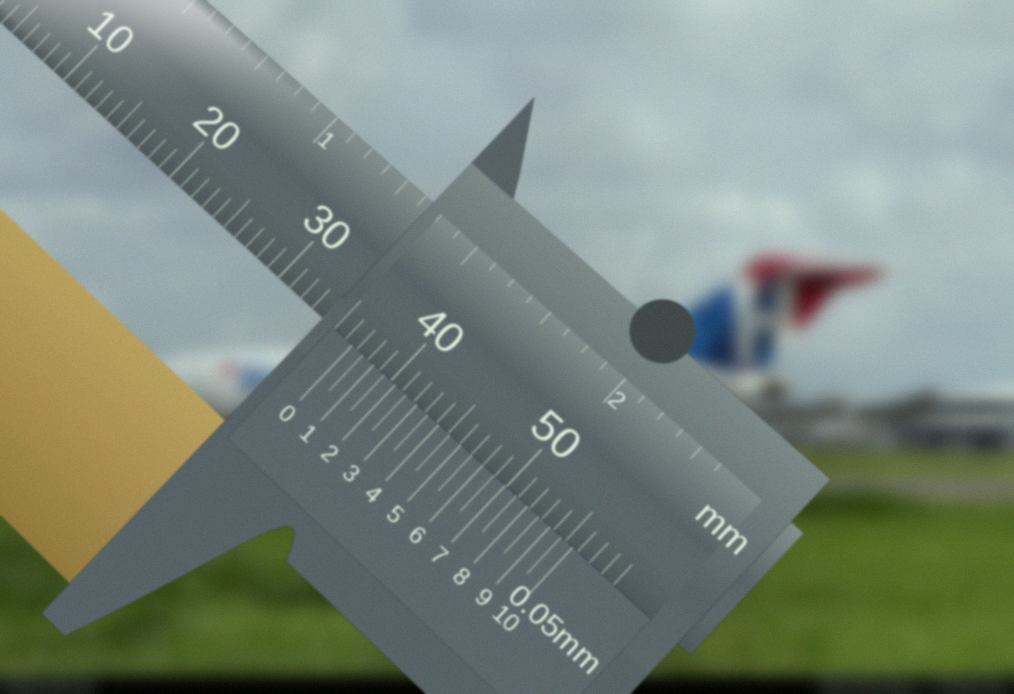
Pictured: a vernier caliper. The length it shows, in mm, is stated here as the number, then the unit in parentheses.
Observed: 36.6 (mm)
